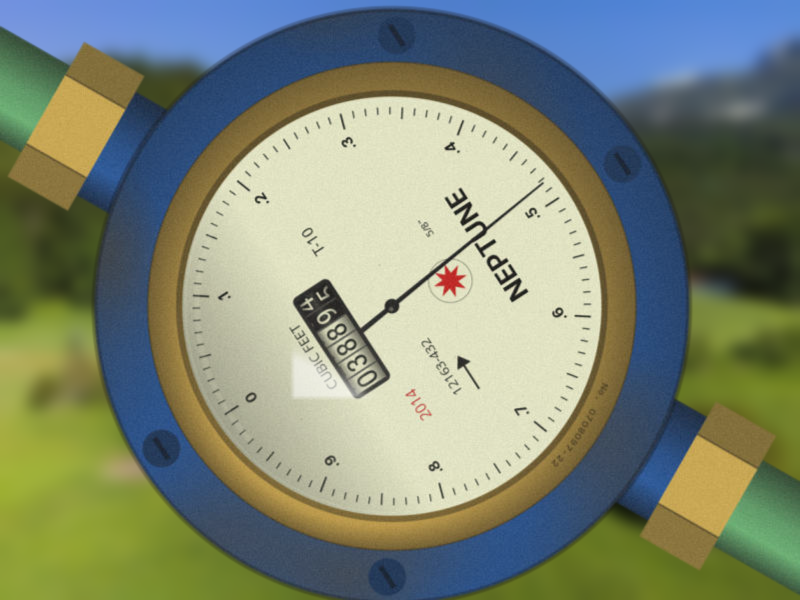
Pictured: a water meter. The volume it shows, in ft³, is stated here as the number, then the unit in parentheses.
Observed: 38894.48 (ft³)
